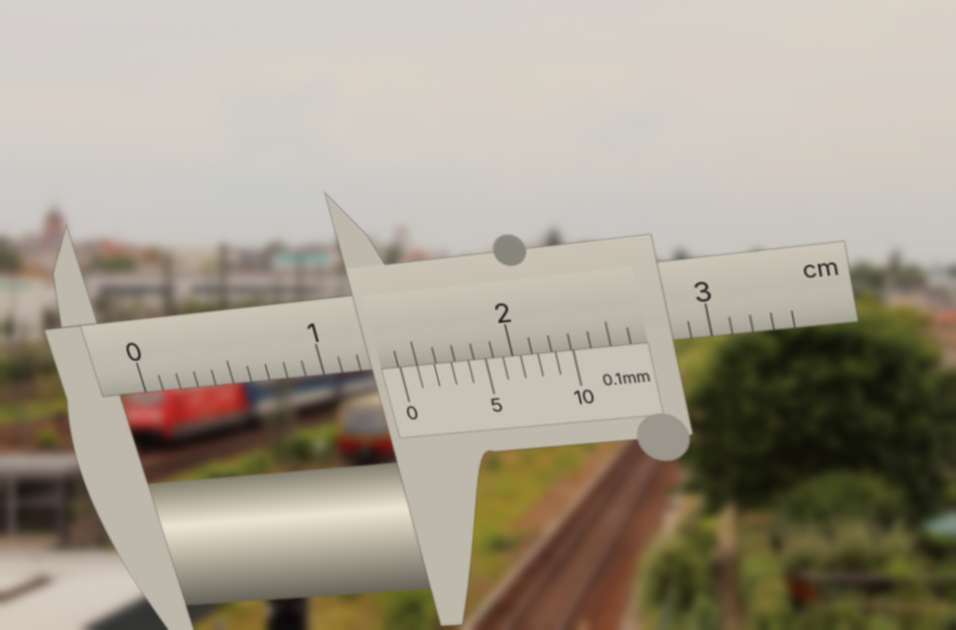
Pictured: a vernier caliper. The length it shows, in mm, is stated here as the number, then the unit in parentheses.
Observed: 14.1 (mm)
